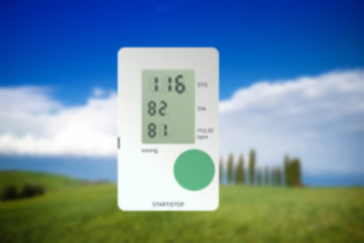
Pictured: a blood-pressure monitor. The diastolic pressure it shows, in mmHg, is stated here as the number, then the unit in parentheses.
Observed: 82 (mmHg)
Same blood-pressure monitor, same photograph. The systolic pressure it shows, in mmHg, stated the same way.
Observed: 116 (mmHg)
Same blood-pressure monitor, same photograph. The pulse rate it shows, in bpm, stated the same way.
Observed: 81 (bpm)
